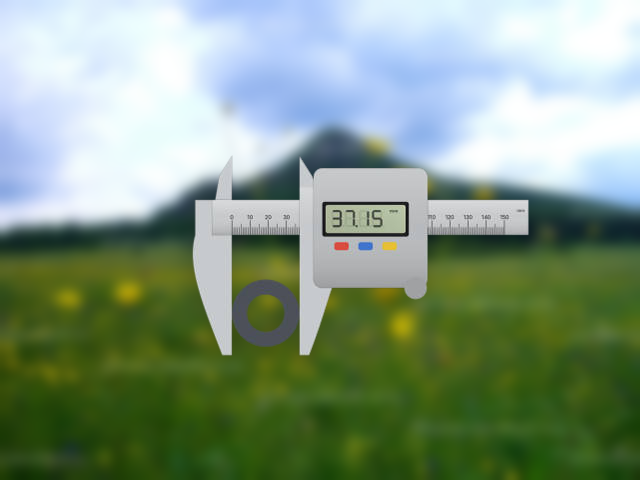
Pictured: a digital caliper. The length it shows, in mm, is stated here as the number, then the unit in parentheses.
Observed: 37.15 (mm)
